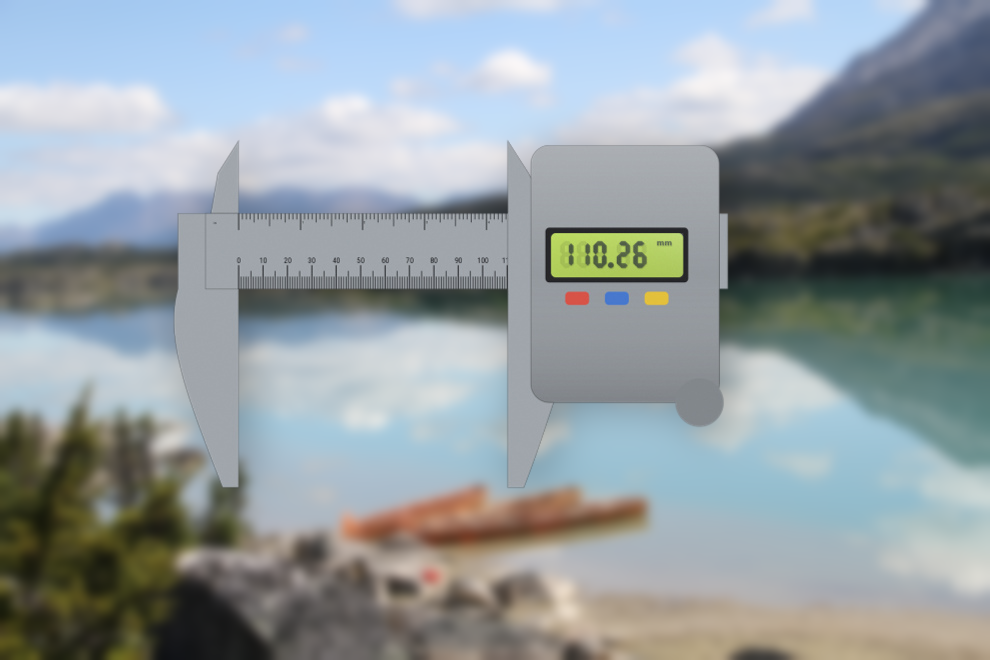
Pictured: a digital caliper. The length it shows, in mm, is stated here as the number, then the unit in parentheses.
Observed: 110.26 (mm)
